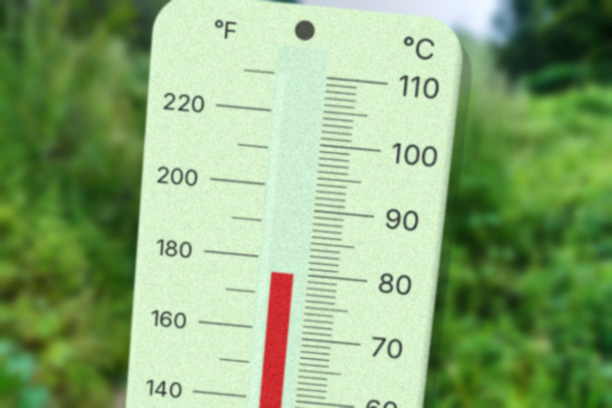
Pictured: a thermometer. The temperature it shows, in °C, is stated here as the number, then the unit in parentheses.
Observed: 80 (°C)
